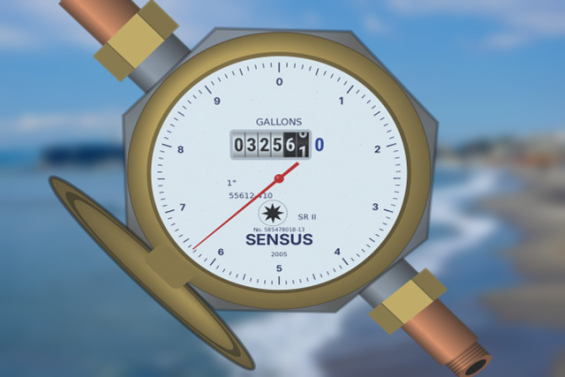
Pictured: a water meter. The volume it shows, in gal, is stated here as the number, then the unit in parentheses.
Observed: 325606.3 (gal)
